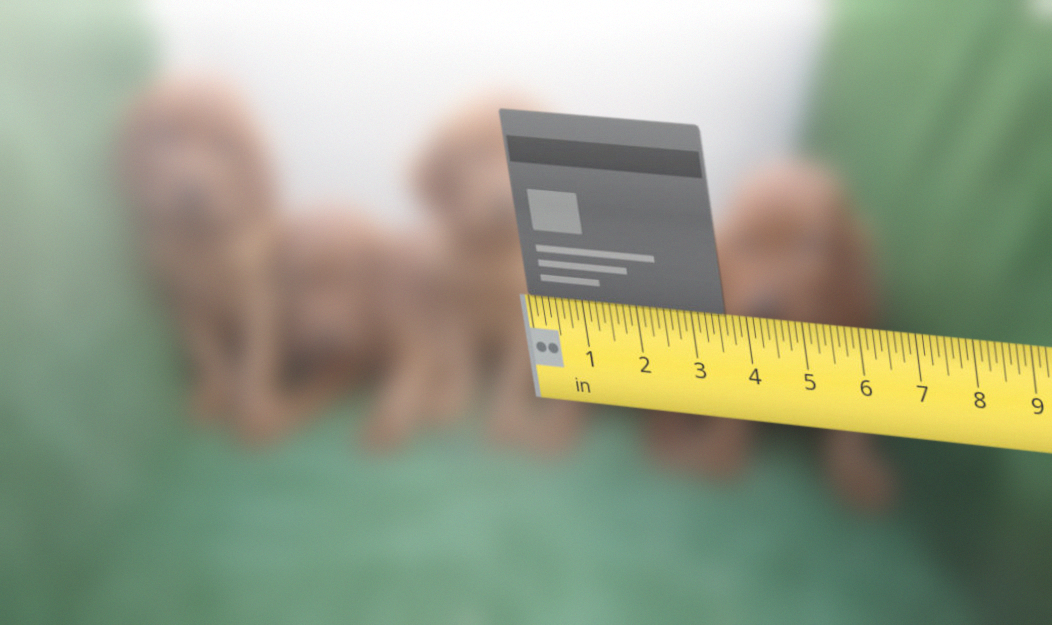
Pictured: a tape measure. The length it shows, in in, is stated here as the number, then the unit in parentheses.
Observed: 3.625 (in)
